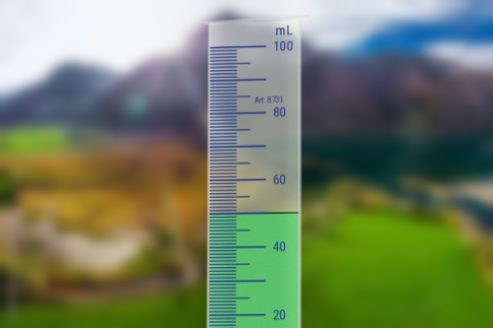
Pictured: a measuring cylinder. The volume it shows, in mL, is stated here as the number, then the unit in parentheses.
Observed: 50 (mL)
